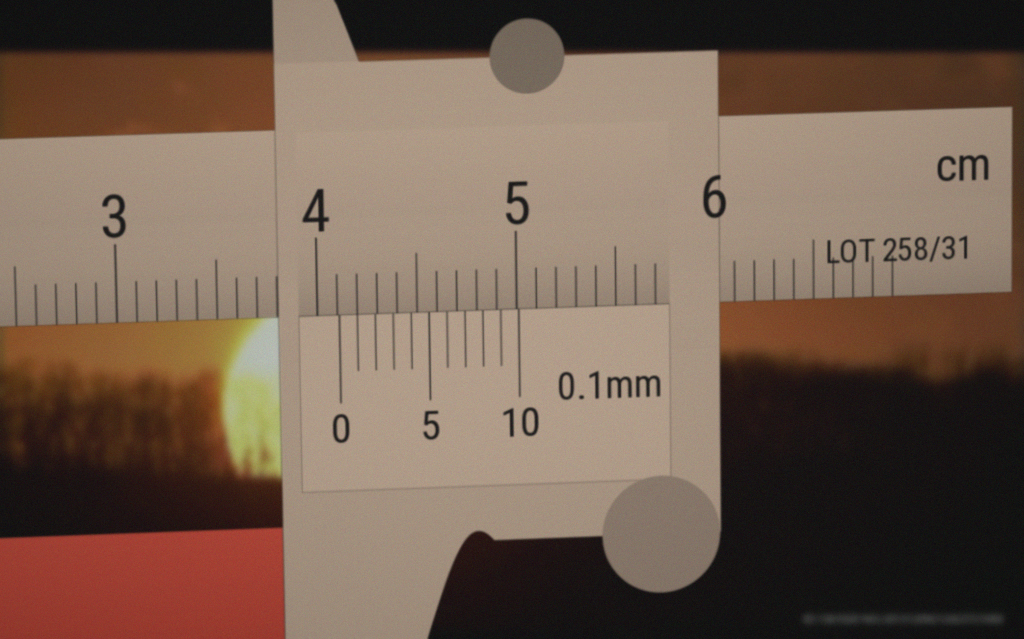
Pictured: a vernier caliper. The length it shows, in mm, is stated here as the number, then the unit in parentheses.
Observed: 41.1 (mm)
